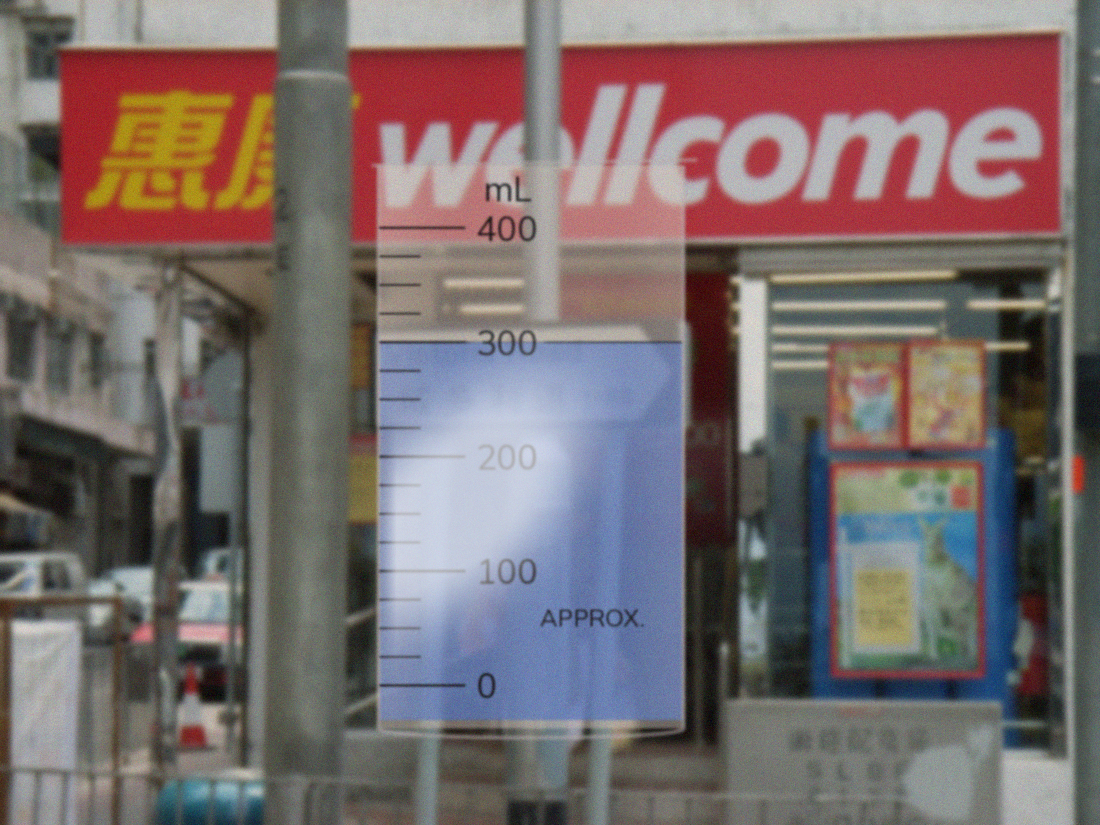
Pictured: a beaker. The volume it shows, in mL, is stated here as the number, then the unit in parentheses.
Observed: 300 (mL)
